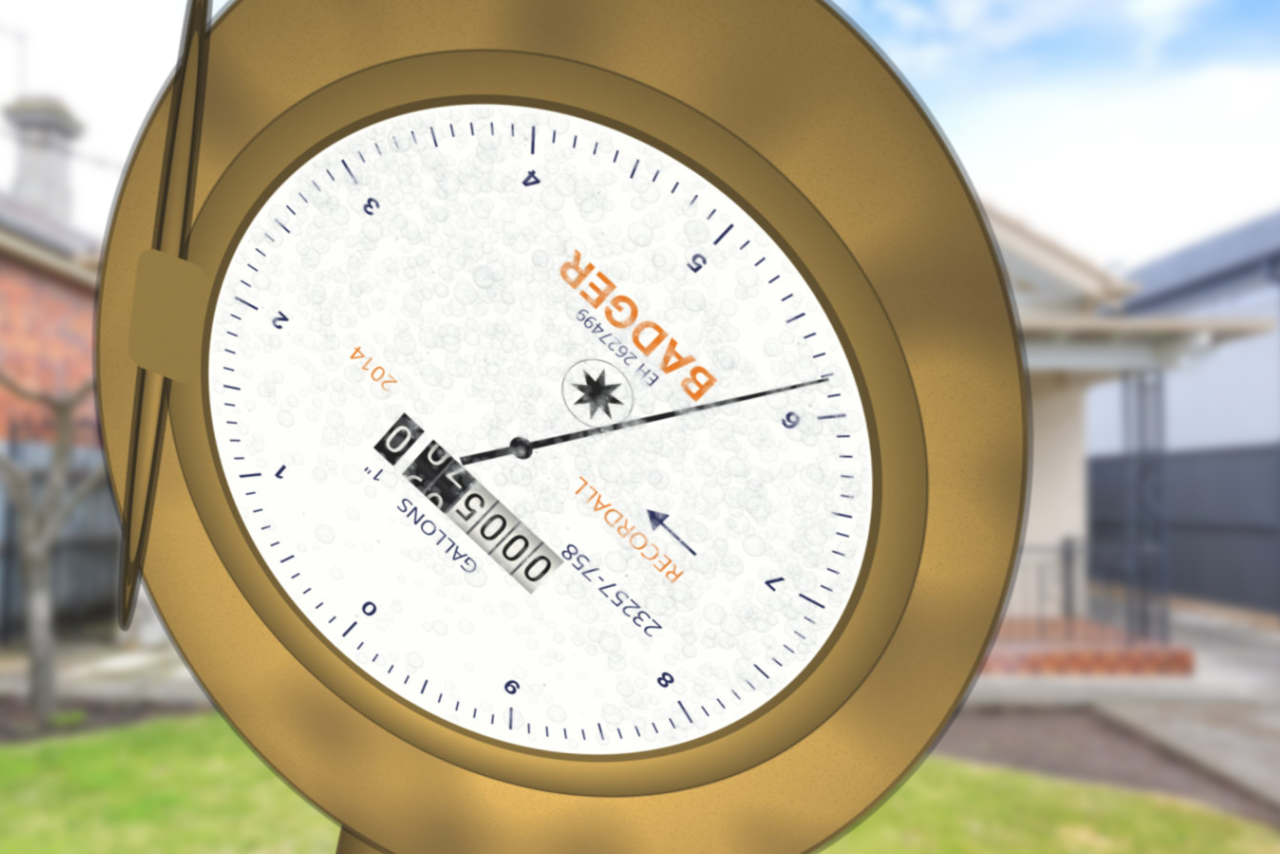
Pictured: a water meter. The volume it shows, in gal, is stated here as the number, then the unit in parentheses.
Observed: 5695.8 (gal)
